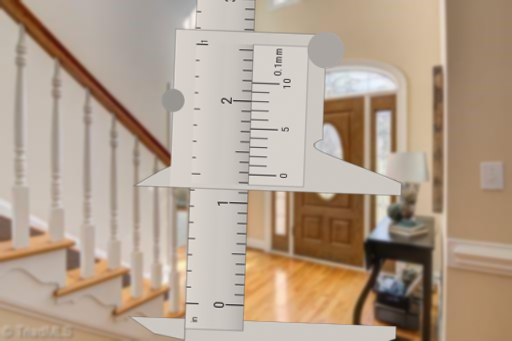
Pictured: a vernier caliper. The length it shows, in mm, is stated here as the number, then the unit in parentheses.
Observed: 12.8 (mm)
